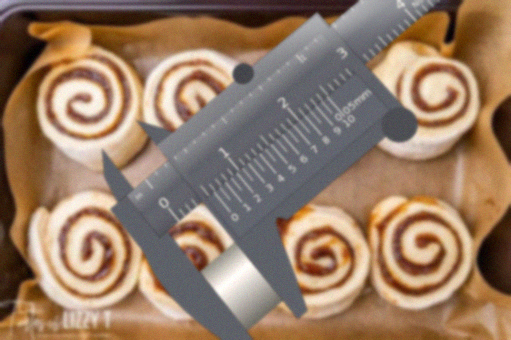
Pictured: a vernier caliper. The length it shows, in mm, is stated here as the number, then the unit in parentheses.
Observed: 5.8 (mm)
